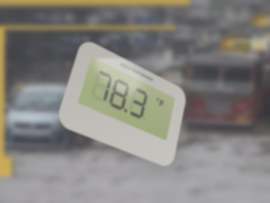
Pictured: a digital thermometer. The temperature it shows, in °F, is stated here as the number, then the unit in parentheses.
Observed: 78.3 (°F)
